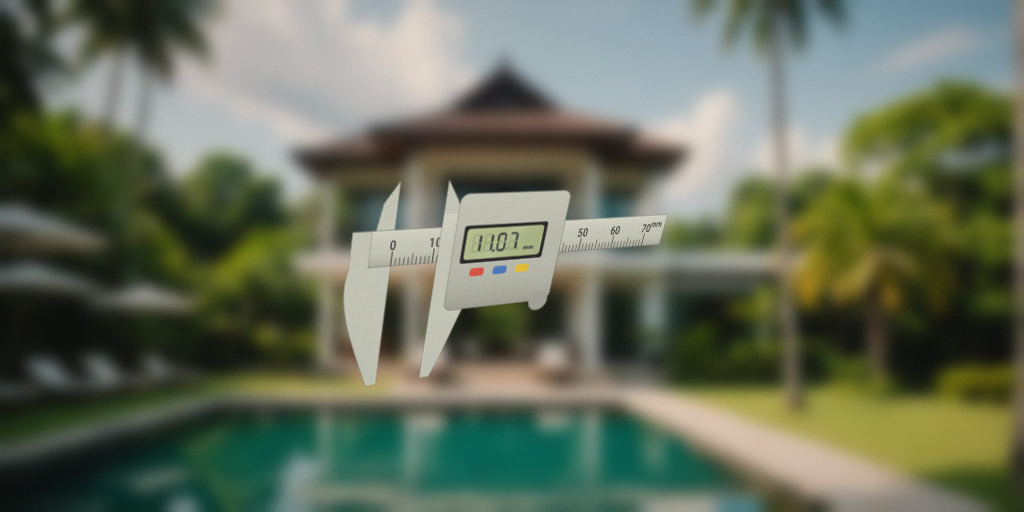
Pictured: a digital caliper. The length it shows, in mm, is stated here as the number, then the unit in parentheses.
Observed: 11.07 (mm)
